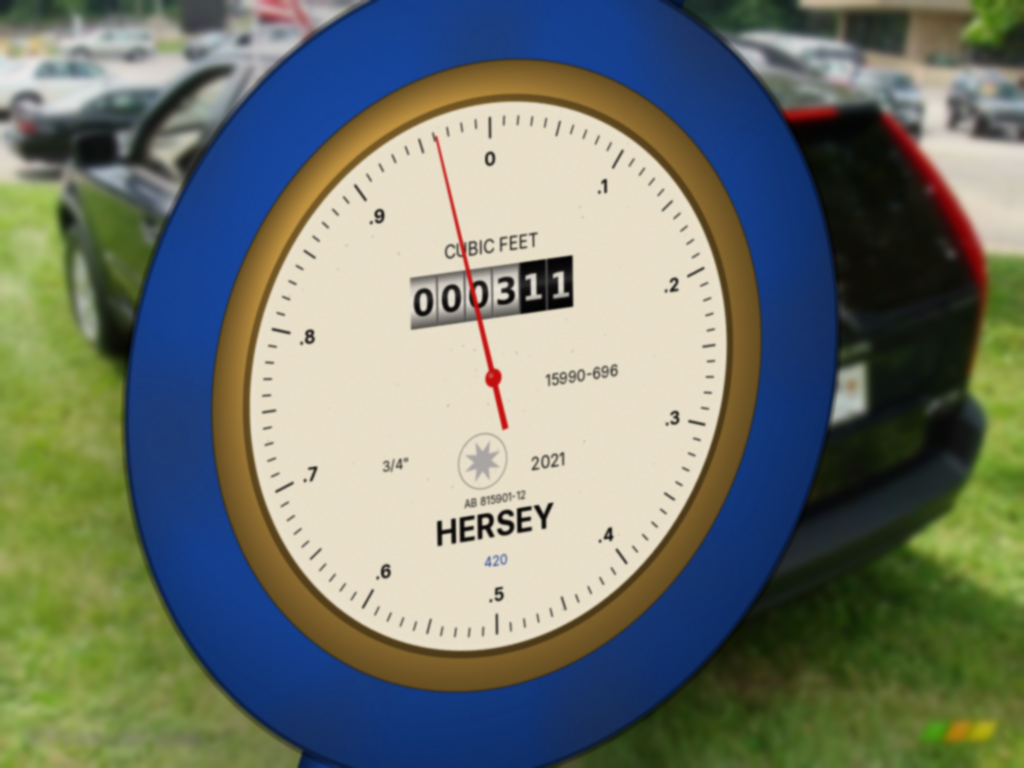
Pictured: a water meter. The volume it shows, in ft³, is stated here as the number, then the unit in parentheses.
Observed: 310.96 (ft³)
